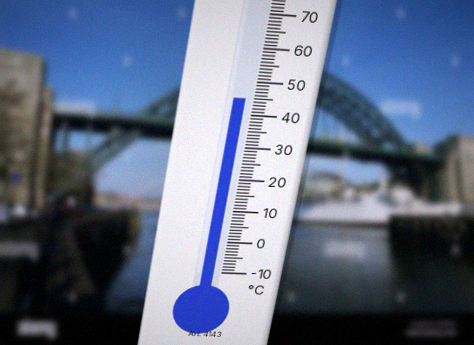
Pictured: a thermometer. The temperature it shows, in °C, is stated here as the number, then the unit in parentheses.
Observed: 45 (°C)
